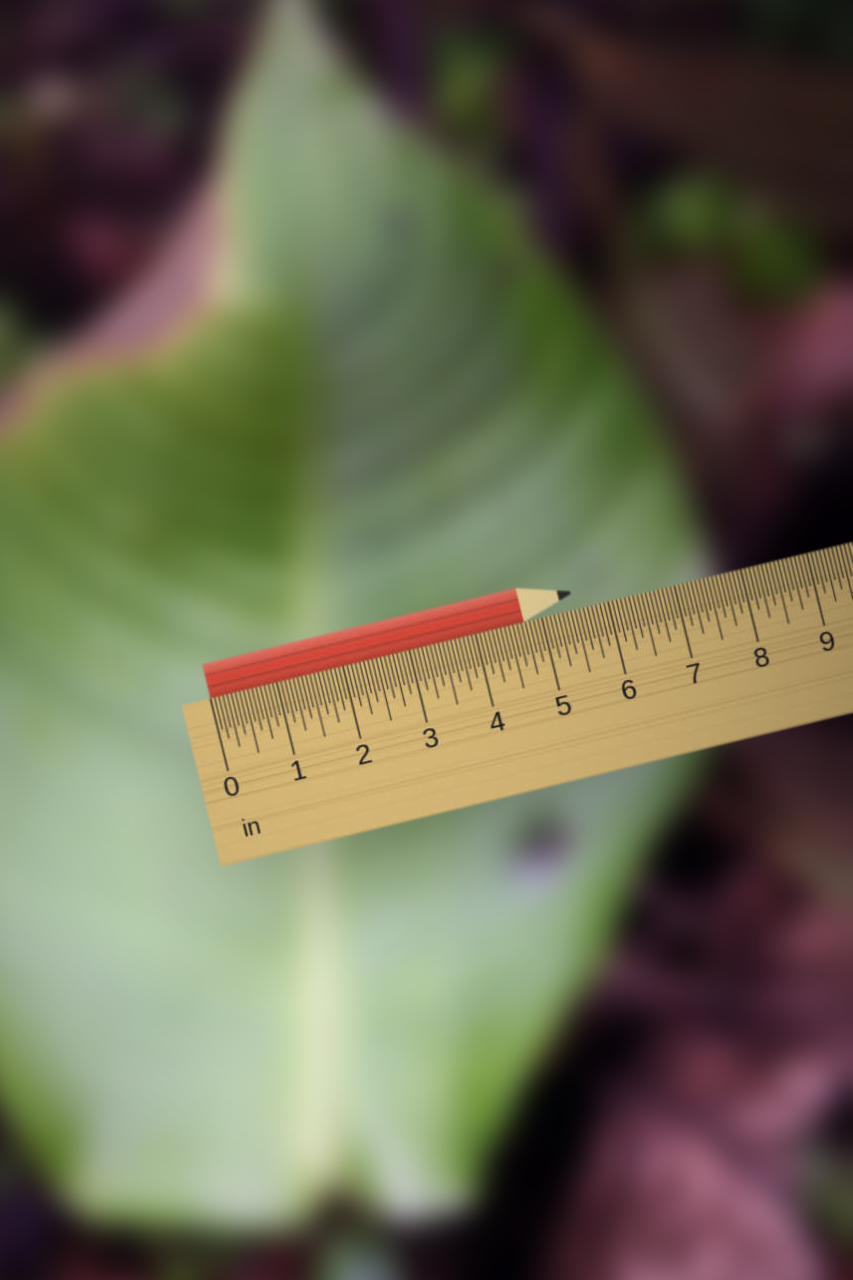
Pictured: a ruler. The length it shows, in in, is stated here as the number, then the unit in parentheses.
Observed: 5.5 (in)
